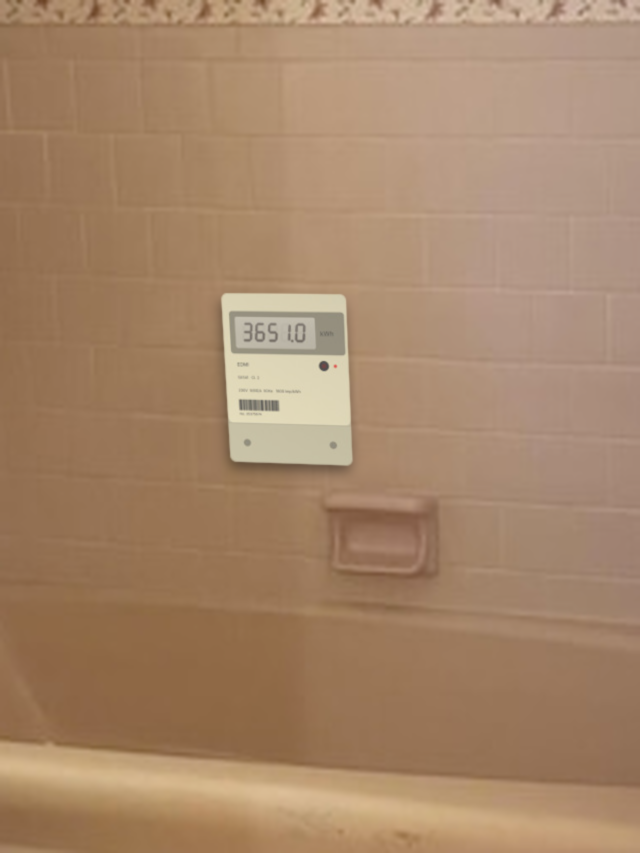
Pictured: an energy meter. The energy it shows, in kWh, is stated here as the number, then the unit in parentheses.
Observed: 3651.0 (kWh)
